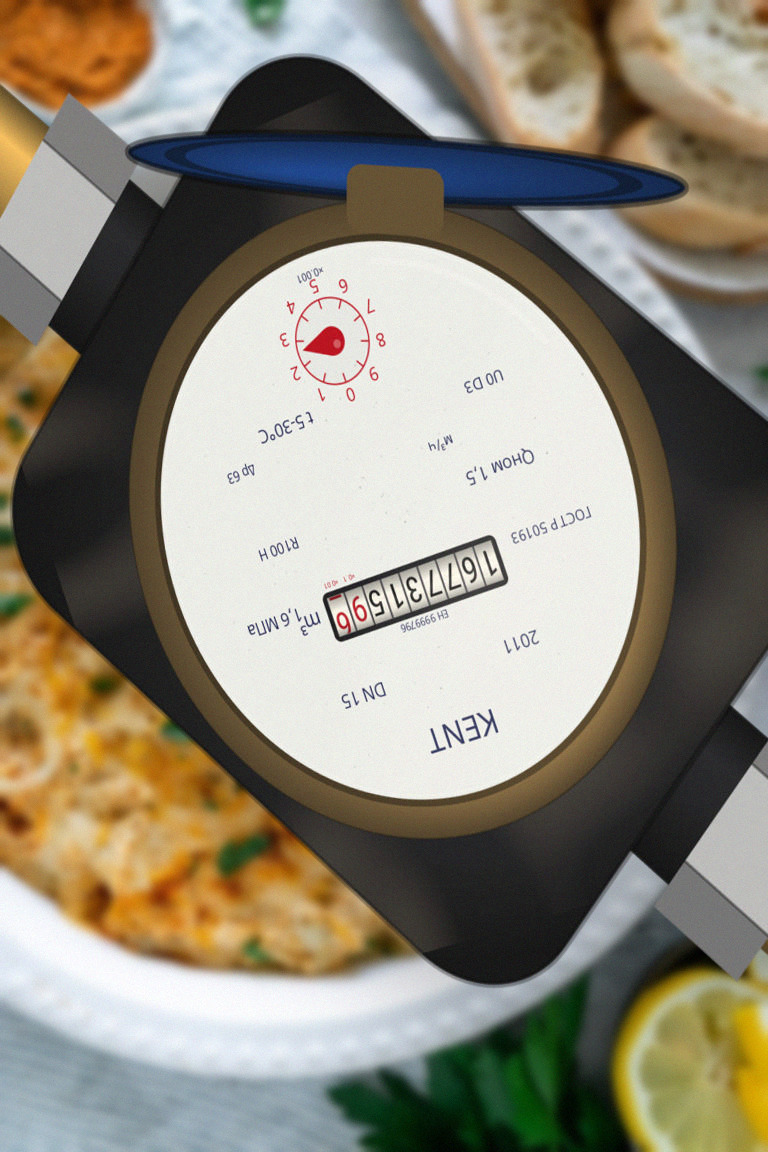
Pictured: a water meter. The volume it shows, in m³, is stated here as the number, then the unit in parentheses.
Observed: 1677315.962 (m³)
